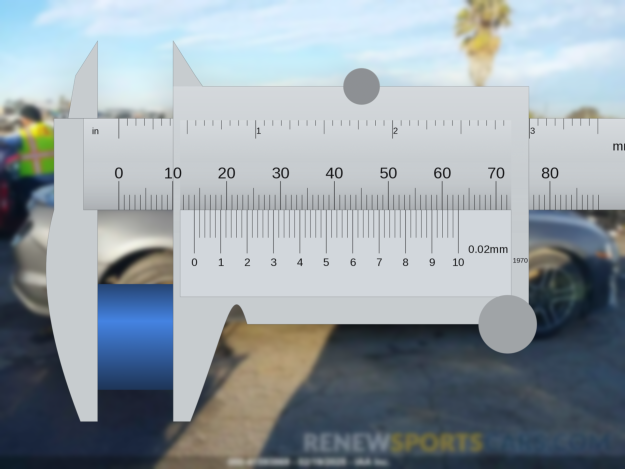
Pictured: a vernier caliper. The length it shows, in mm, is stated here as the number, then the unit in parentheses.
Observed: 14.0 (mm)
